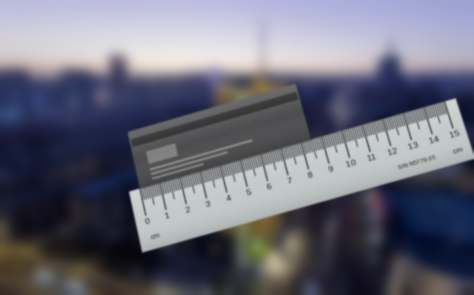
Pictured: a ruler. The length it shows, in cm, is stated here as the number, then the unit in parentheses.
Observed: 8.5 (cm)
